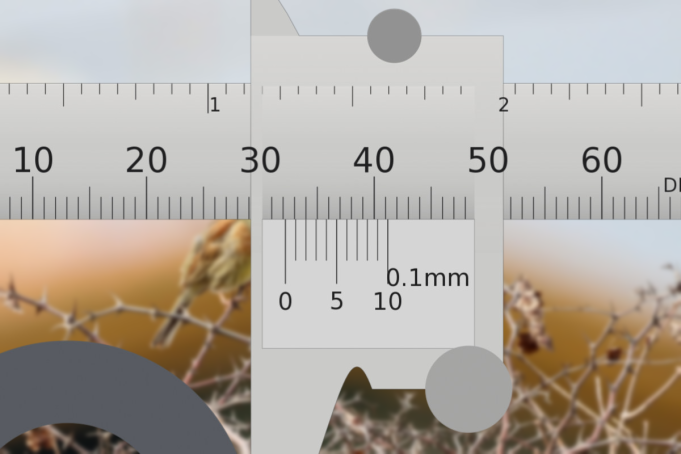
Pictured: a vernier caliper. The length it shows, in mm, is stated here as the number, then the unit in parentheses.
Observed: 32.2 (mm)
